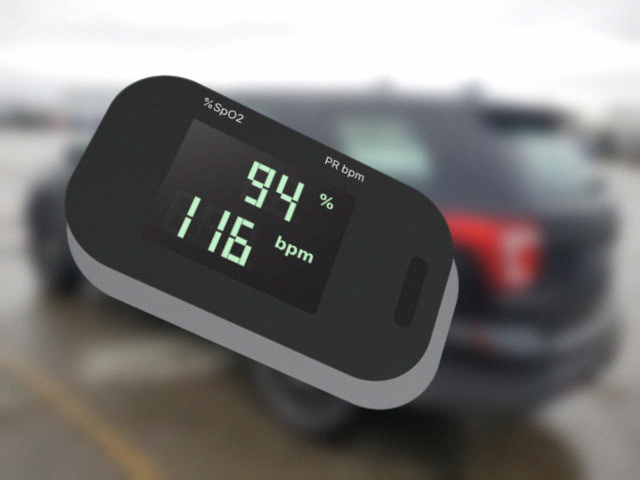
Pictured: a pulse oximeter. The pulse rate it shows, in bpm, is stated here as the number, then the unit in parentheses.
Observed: 116 (bpm)
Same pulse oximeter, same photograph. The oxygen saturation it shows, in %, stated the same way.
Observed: 94 (%)
